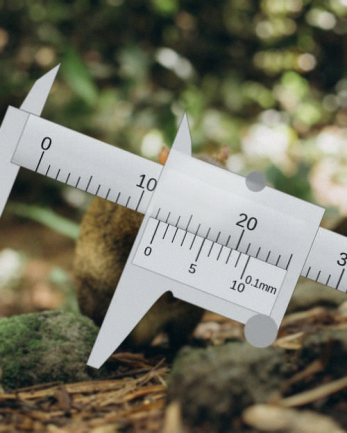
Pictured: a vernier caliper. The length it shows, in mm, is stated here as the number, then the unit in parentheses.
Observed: 12.4 (mm)
